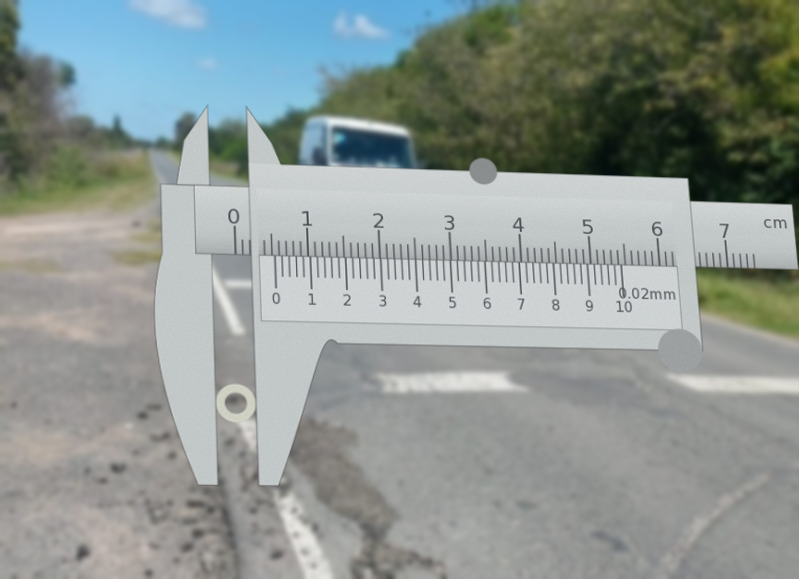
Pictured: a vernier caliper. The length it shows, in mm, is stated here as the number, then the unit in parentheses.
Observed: 5.4 (mm)
